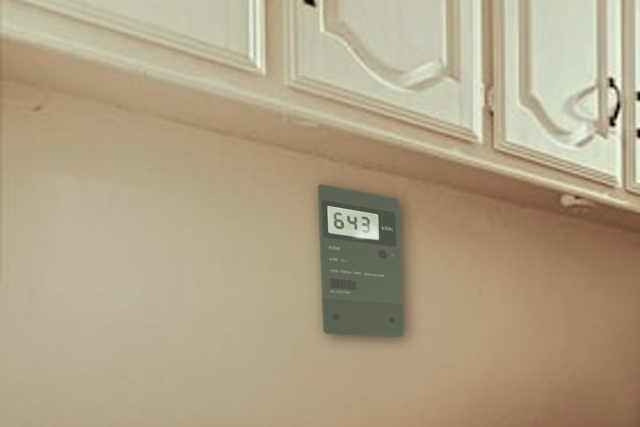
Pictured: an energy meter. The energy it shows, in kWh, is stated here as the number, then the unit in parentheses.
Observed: 643 (kWh)
